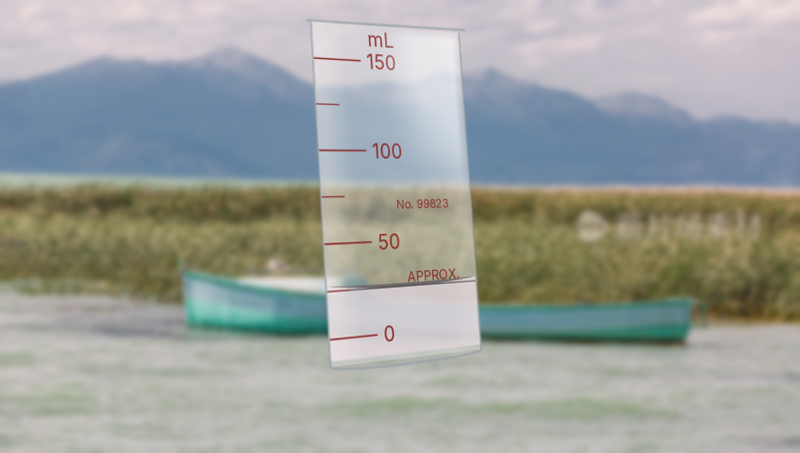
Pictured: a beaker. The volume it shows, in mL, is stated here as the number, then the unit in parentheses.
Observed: 25 (mL)
